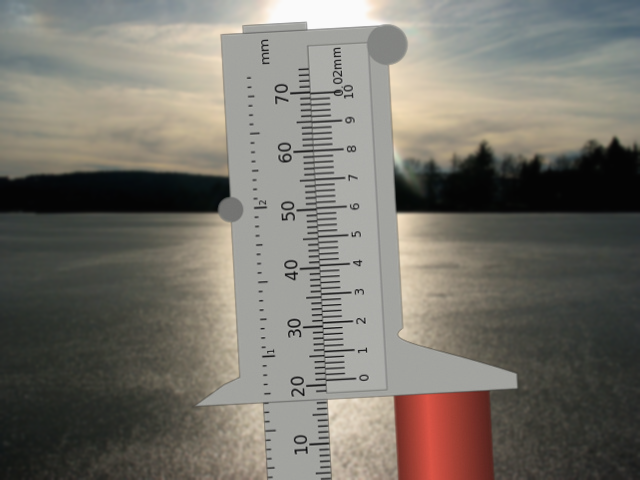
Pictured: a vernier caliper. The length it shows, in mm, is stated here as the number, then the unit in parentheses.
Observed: 20.8 (mm)
